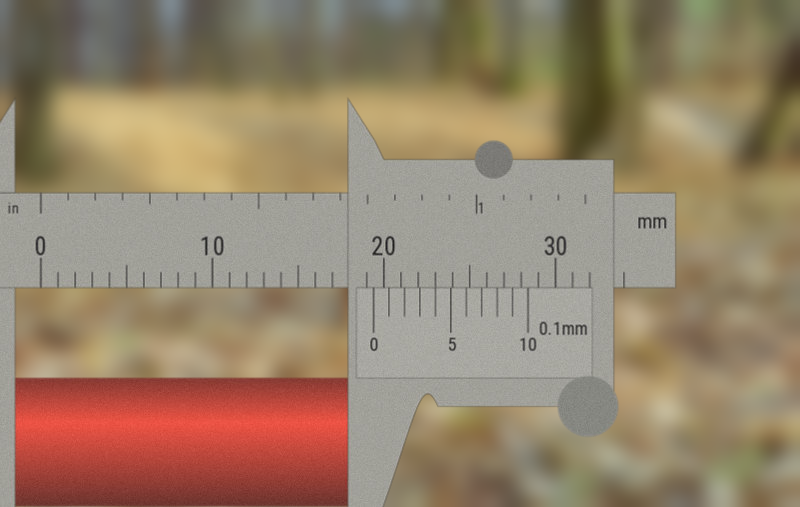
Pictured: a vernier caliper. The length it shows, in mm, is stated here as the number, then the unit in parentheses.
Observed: 19.4 (mm)
